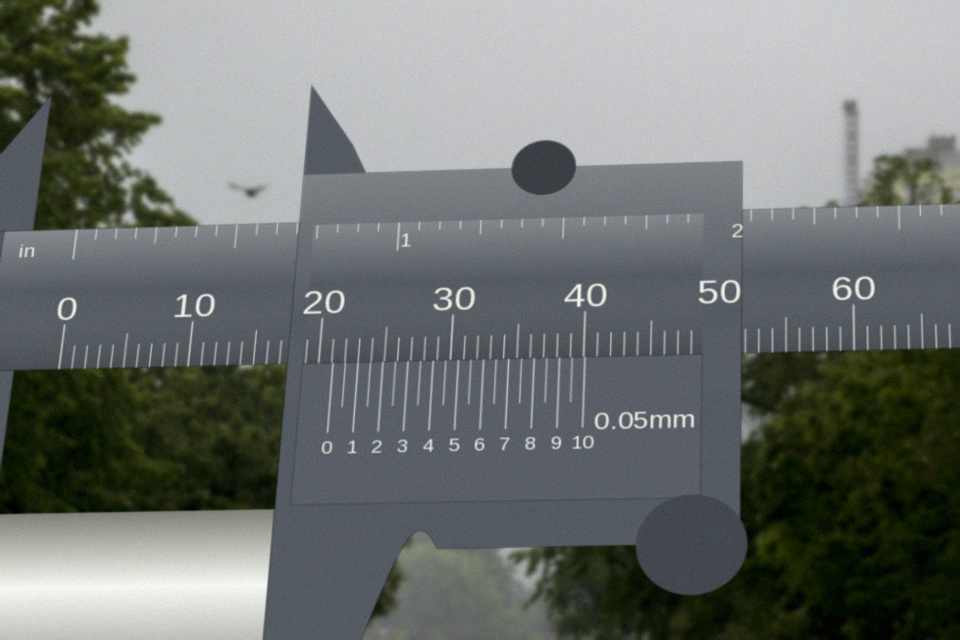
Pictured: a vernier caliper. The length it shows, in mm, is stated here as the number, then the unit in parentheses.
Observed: 21.1 (mm)
